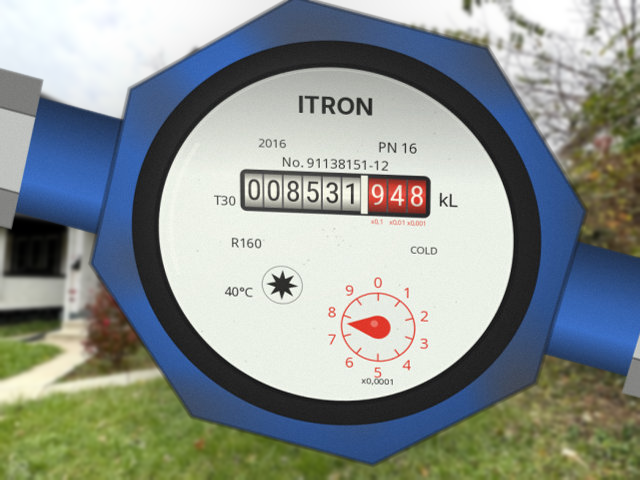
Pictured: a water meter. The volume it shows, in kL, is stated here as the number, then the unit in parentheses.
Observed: 8531.9487 (kL)
